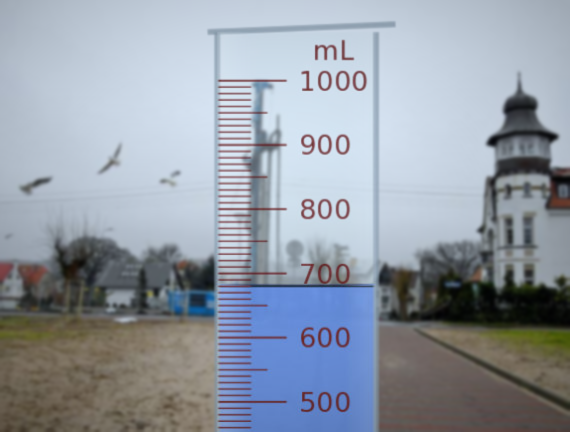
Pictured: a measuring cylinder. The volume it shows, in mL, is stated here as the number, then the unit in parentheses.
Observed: 680 (mL)
